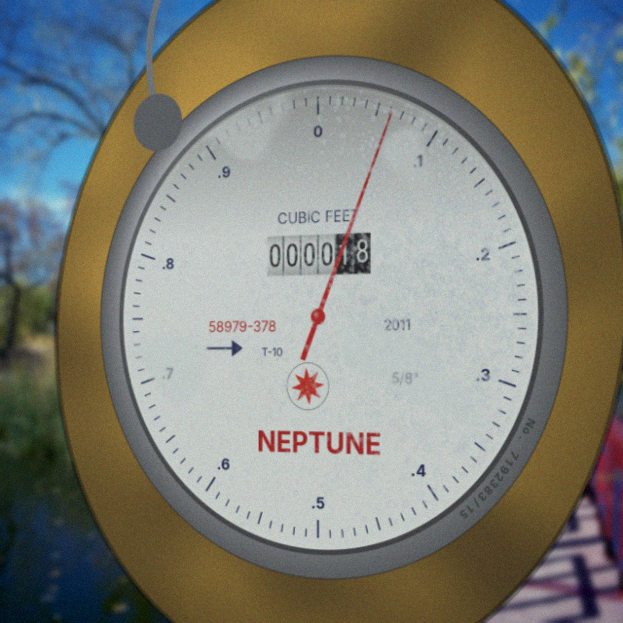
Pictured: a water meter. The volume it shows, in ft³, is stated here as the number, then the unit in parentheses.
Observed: 18.06 (ft³)
